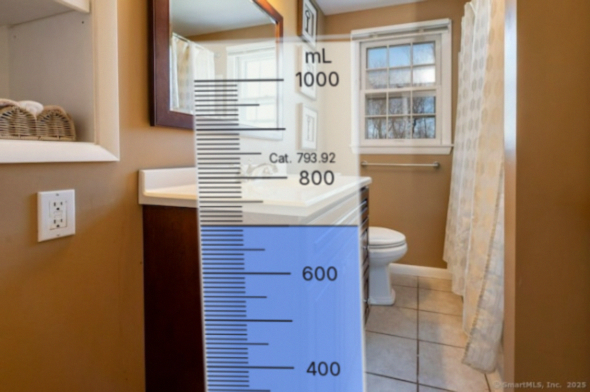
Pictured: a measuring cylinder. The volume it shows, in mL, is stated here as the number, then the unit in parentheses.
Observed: 700 (mL)
